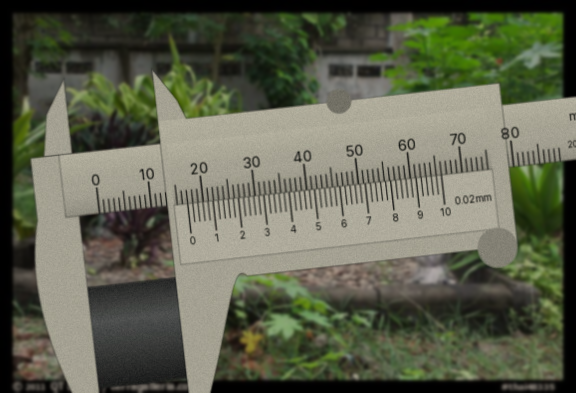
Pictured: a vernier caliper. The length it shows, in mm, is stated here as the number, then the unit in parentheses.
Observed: 17.0 (mm)
